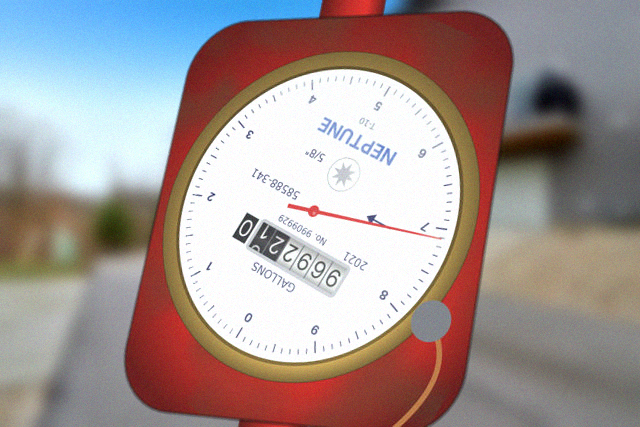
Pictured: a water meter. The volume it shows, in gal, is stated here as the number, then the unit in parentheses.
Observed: 9692207.1 (gal)
